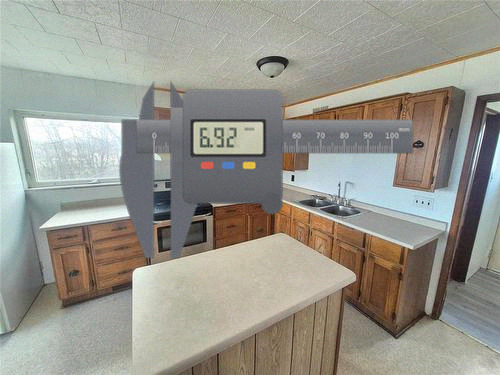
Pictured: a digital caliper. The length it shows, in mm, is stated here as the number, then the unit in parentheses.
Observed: 6.92 (mm)
